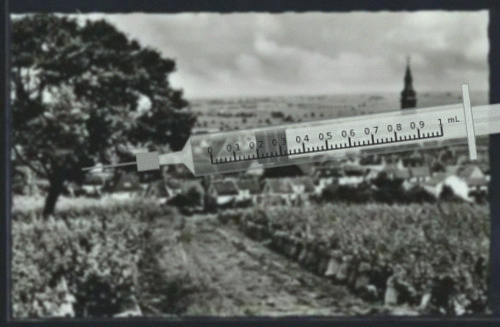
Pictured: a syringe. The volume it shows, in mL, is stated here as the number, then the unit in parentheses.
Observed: 0.2 (mL)
